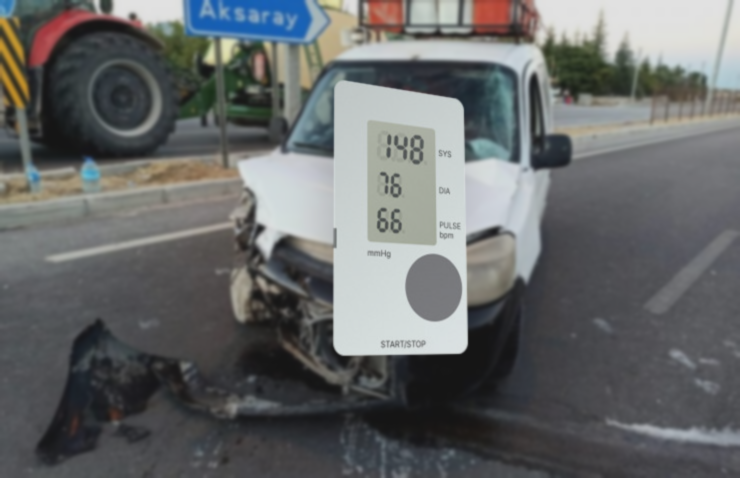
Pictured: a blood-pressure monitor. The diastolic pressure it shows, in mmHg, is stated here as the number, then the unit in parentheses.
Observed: 76 (mmHg)
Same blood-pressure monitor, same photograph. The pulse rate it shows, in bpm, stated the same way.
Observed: 66 (bpm)
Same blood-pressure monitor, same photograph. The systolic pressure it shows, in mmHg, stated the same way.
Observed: 148 (mmHg)
